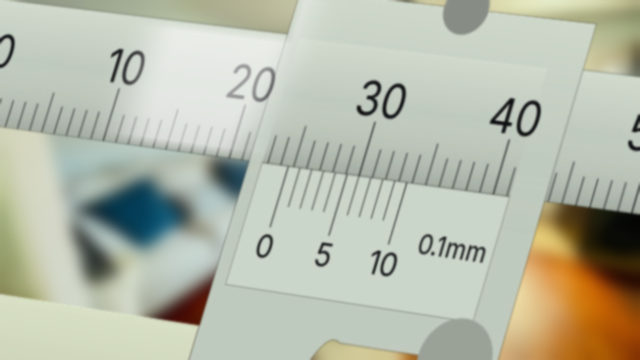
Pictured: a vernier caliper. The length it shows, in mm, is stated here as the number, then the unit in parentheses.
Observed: 24.6 (mm)
